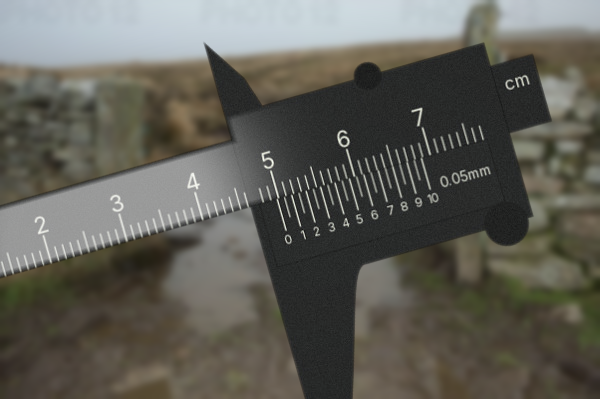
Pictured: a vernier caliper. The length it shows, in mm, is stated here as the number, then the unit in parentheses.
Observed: 49.8 (mm)
